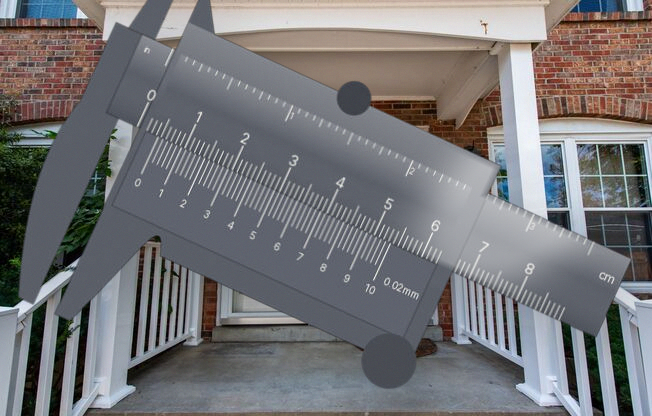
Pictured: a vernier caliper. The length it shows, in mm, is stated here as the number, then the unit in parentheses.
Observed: 4.5 (mm)
